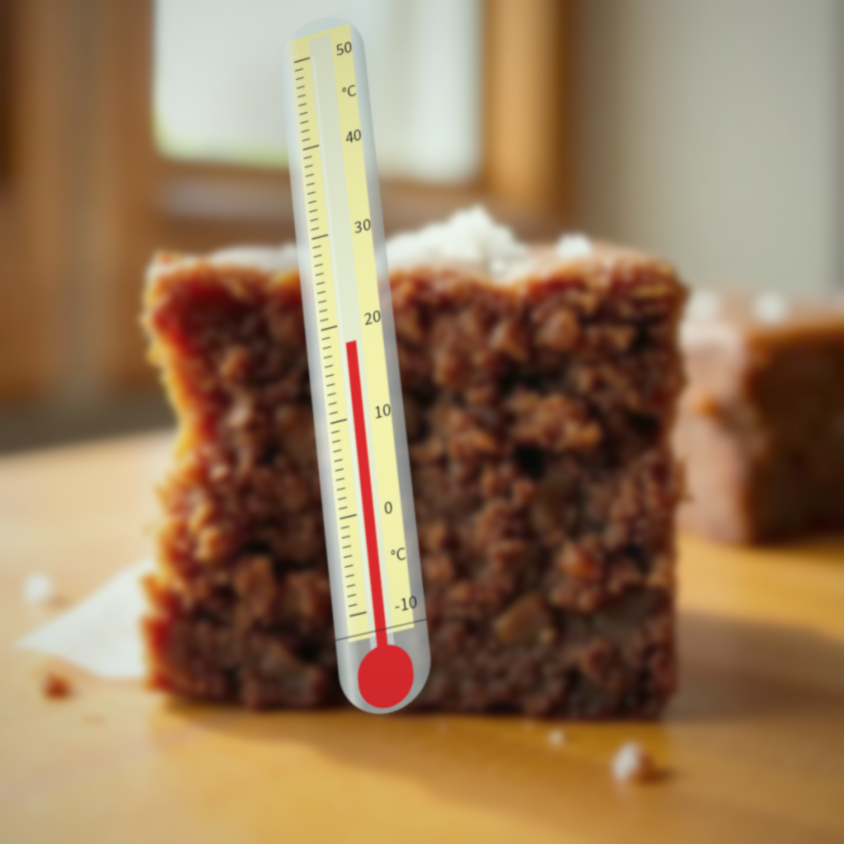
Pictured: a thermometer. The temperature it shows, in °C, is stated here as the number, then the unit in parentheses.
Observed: 18 (°C)
